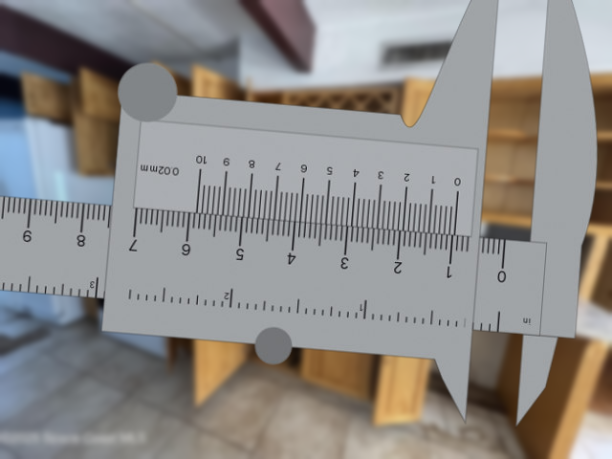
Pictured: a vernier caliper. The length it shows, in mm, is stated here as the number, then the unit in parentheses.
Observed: 9.6 (mm)
